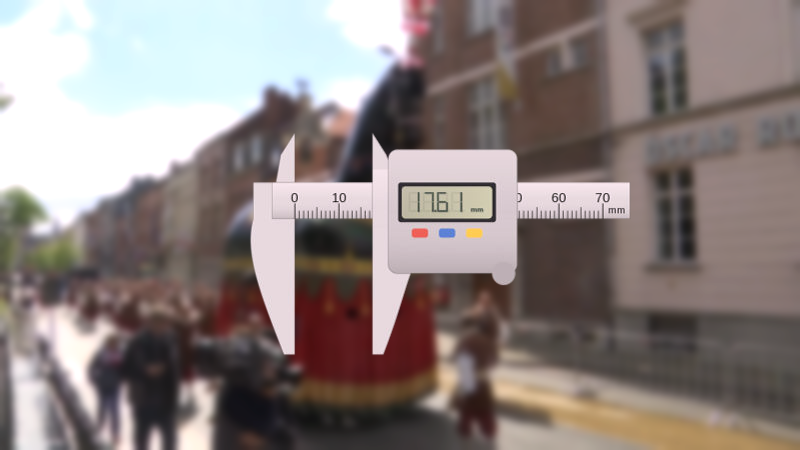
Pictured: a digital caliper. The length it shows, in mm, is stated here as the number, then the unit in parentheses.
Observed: 17.61 (mm)
